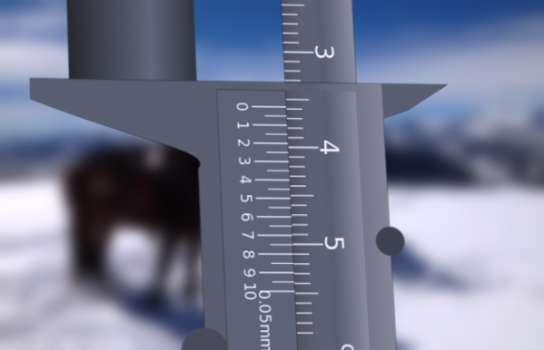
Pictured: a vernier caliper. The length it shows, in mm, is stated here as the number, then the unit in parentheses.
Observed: 35.8 (mm)
